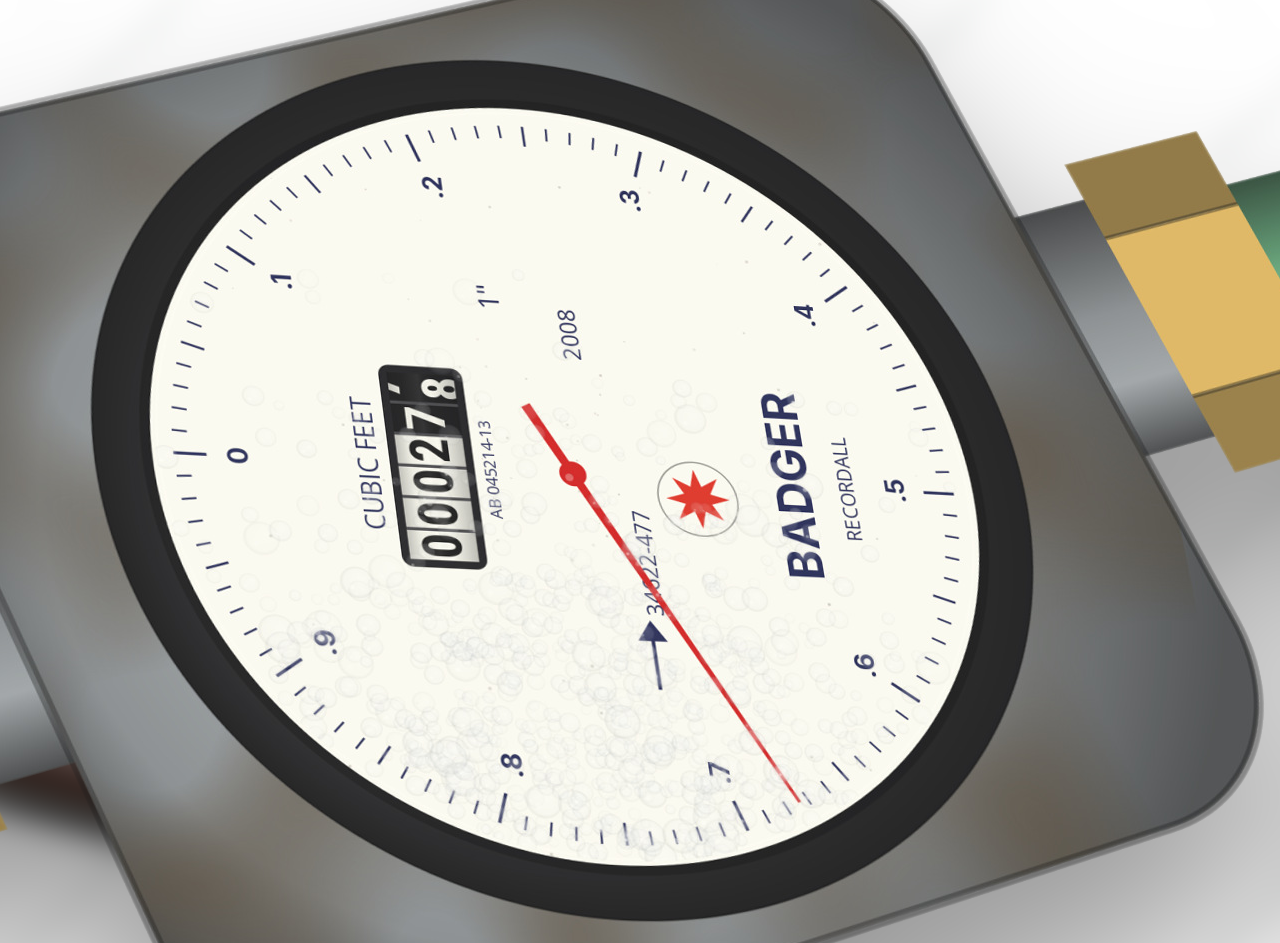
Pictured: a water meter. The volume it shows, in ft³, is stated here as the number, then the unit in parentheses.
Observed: 277.67 (ft³)
